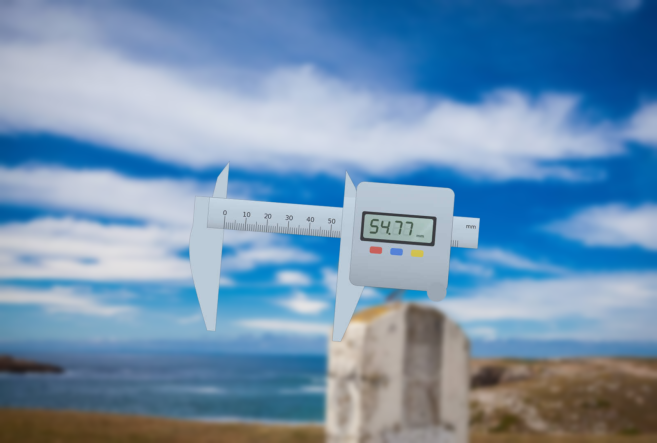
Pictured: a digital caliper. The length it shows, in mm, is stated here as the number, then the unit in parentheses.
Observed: 54.77 (mm)
